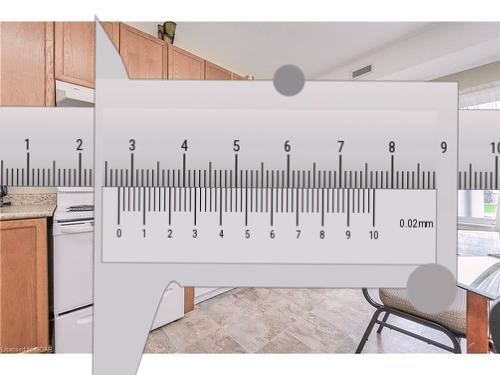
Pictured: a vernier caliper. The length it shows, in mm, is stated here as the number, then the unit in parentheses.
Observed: 27.5 (mm)
